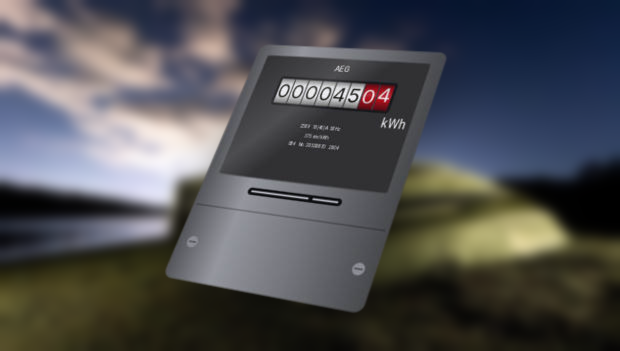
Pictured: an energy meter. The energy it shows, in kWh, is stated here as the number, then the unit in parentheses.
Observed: 45.04 (kWh)
